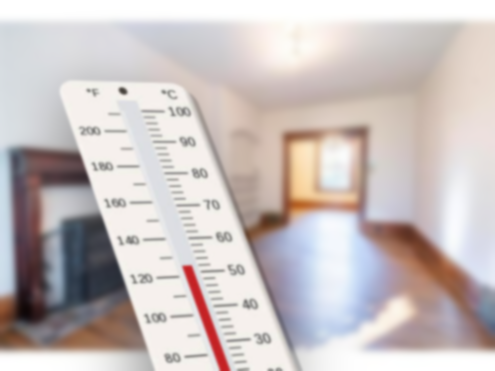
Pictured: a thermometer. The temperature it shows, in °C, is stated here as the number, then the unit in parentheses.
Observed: 52 (°C)
